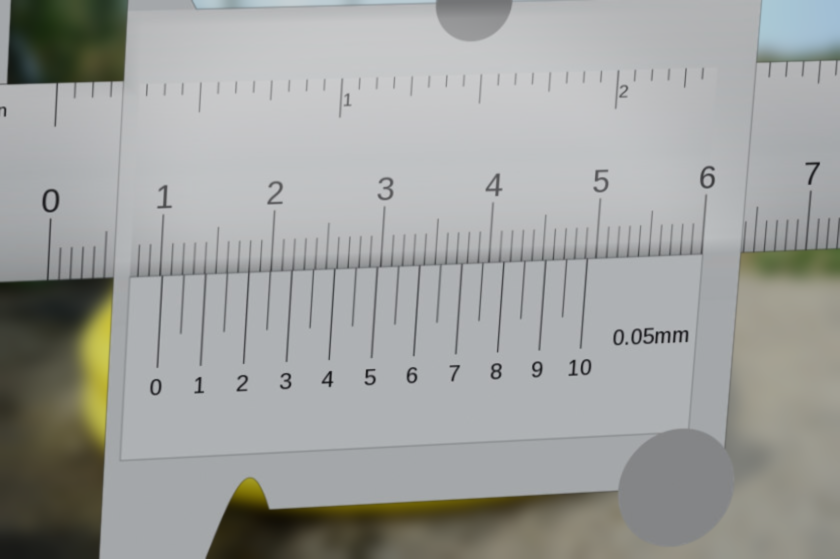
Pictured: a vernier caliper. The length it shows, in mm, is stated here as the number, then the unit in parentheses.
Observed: 10.2 (mm)
